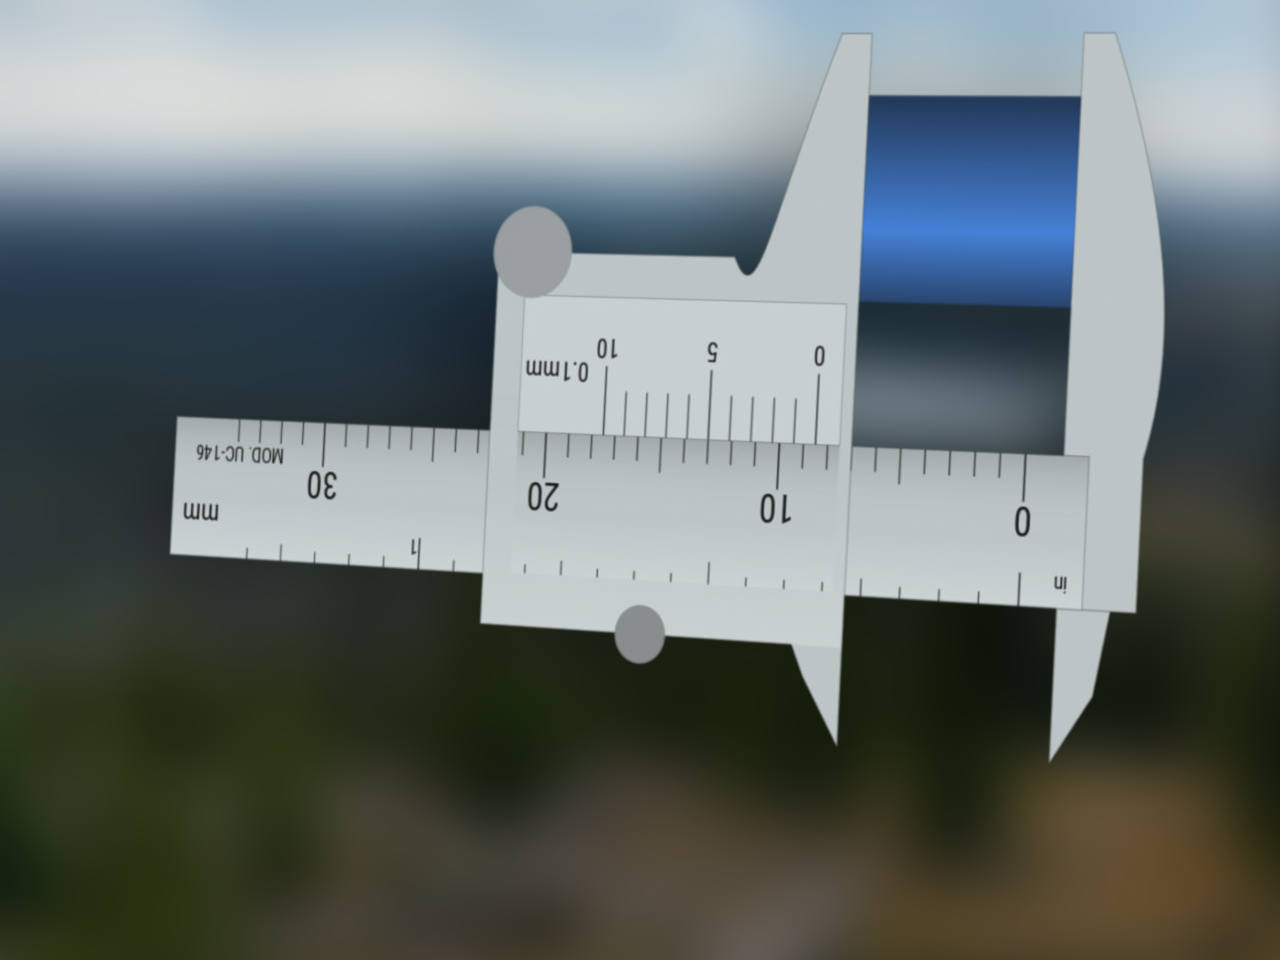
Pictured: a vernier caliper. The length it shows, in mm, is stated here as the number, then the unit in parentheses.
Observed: 8.5 (mm)
